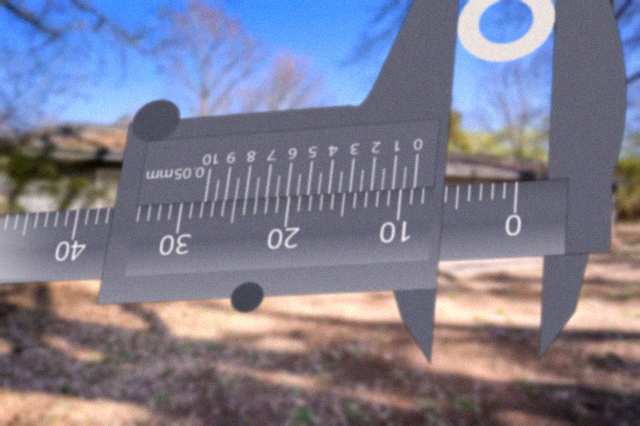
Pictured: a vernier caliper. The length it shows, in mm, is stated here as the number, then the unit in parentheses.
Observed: 8.8 (mm)
